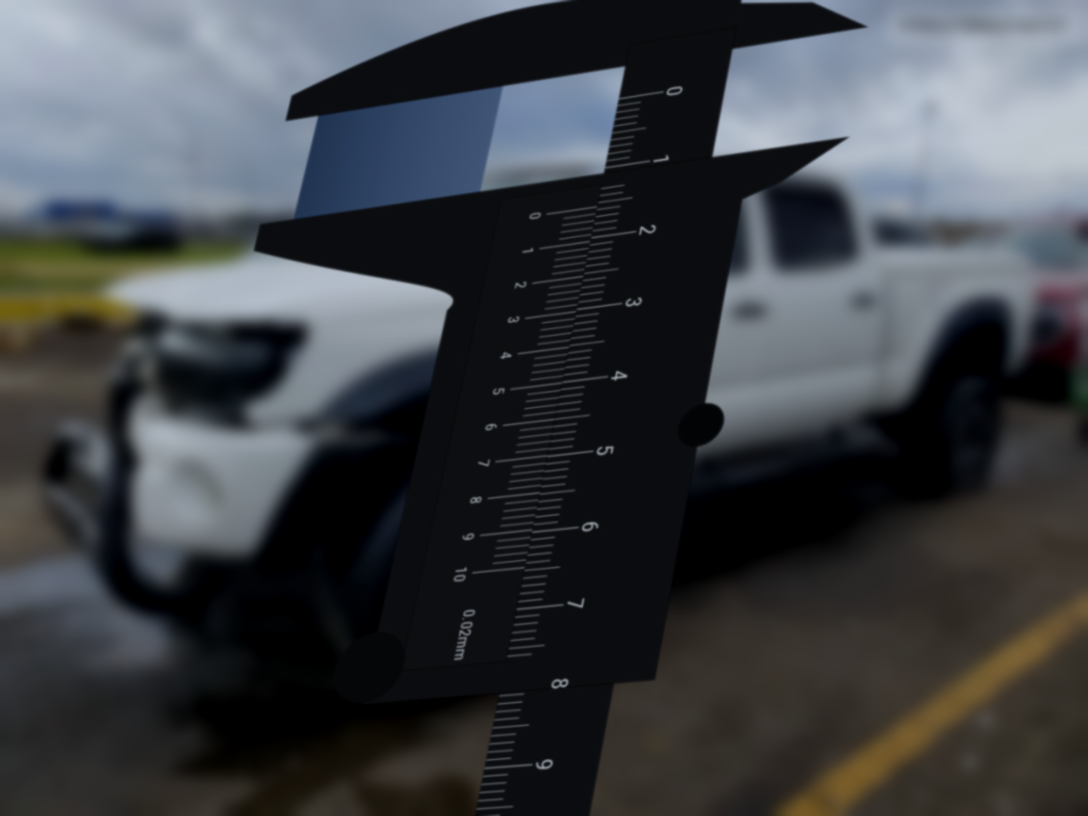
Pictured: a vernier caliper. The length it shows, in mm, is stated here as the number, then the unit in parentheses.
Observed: 15.6 (mm)
